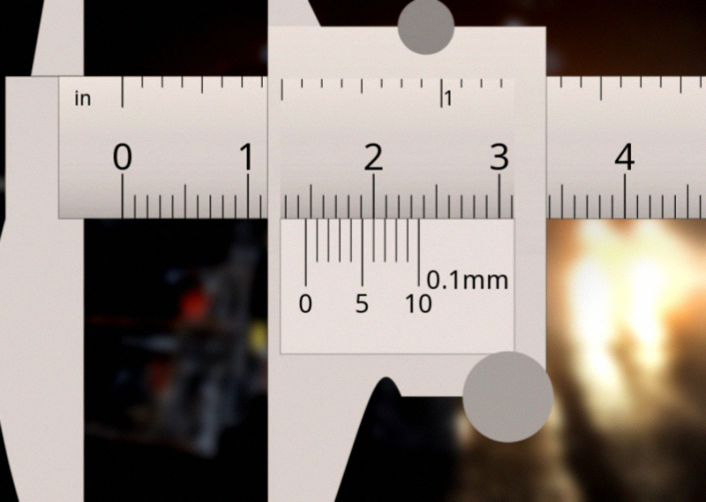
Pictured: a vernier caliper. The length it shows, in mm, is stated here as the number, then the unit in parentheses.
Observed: 14.6 (mm)
